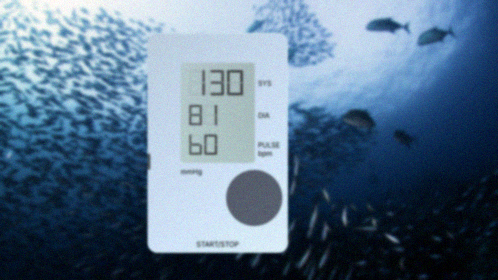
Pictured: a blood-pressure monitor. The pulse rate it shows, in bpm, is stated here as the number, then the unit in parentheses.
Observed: 60 (bpm)
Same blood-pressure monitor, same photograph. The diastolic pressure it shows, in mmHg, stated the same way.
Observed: 81 (mmHg)
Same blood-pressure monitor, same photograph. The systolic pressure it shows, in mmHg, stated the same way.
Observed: 130 (mmHg)
